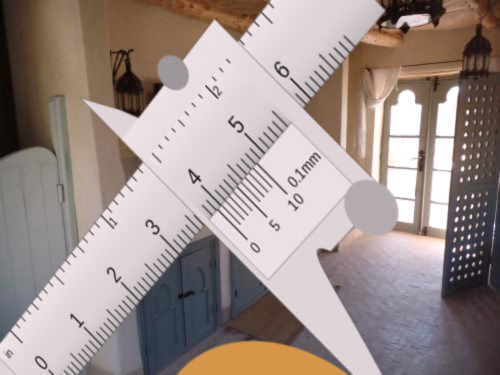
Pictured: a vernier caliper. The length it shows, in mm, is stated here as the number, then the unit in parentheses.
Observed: 39.2 (mm)
